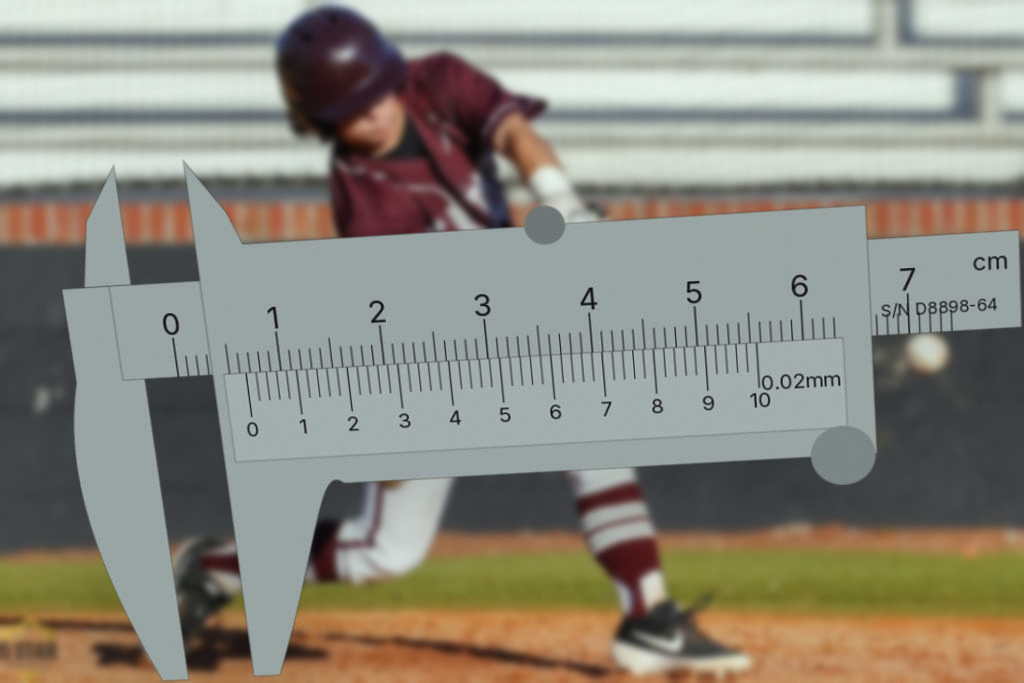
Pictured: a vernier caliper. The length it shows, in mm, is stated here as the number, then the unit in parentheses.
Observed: 6.6 (mm)
